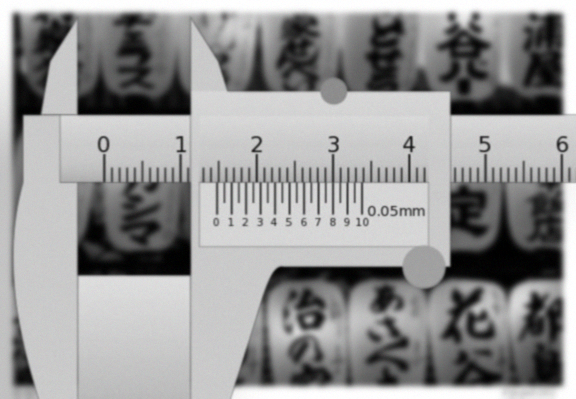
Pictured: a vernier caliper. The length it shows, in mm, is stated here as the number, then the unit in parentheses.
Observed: 14.8 (mm)
